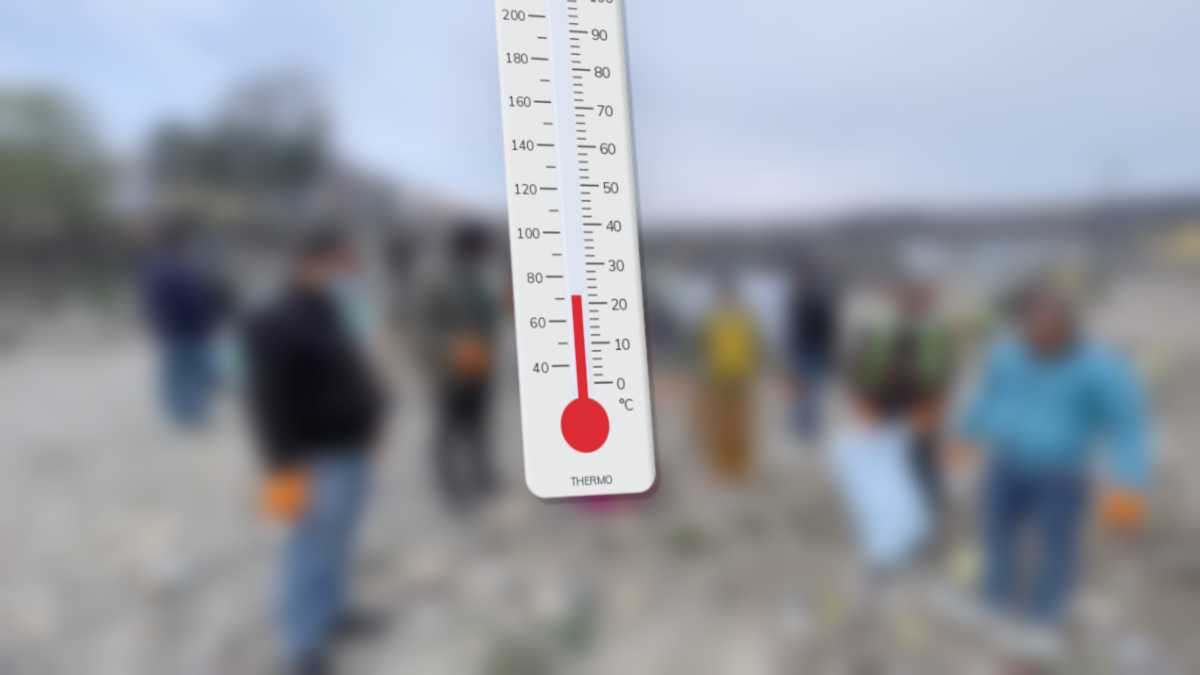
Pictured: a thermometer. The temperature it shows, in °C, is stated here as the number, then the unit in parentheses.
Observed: 22 (°C)
